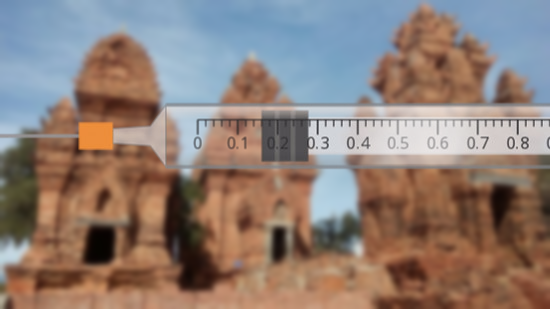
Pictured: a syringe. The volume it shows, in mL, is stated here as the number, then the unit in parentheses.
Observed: 0.16 (mL)
